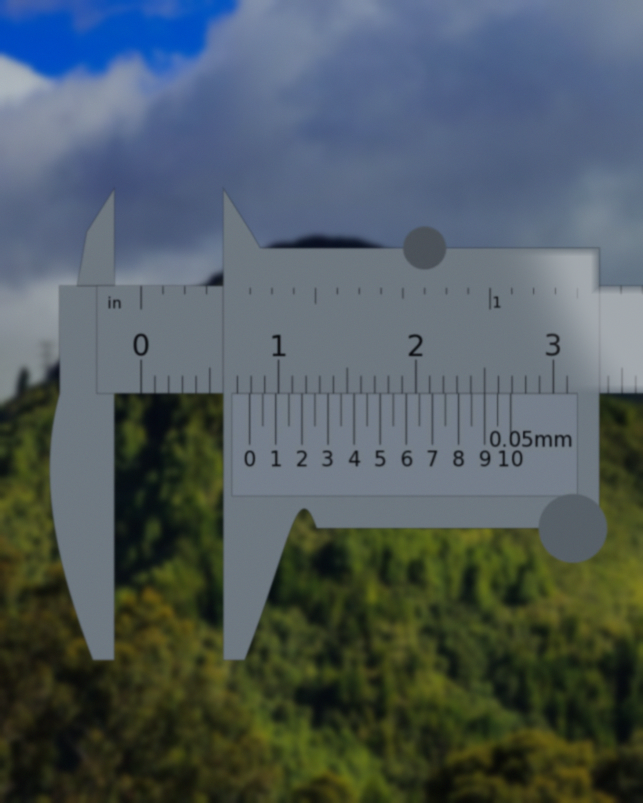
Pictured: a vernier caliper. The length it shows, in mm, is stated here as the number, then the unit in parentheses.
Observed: 7.9 (mm)
